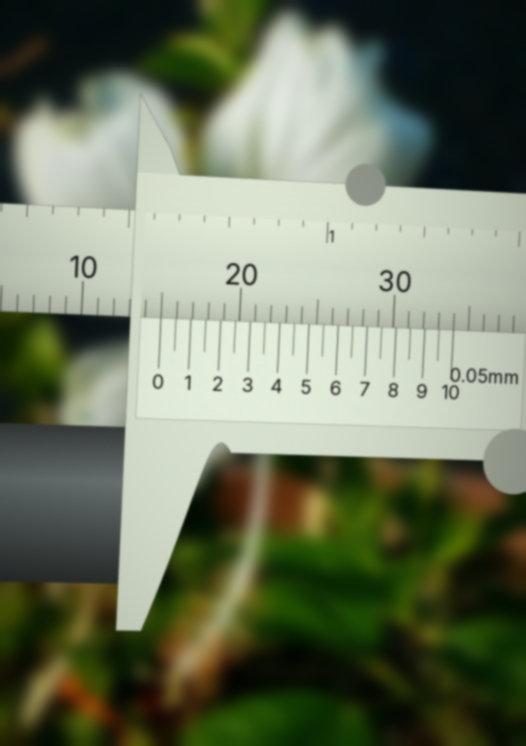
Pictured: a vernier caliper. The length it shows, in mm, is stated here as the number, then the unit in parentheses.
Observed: 15.0 (mm)
